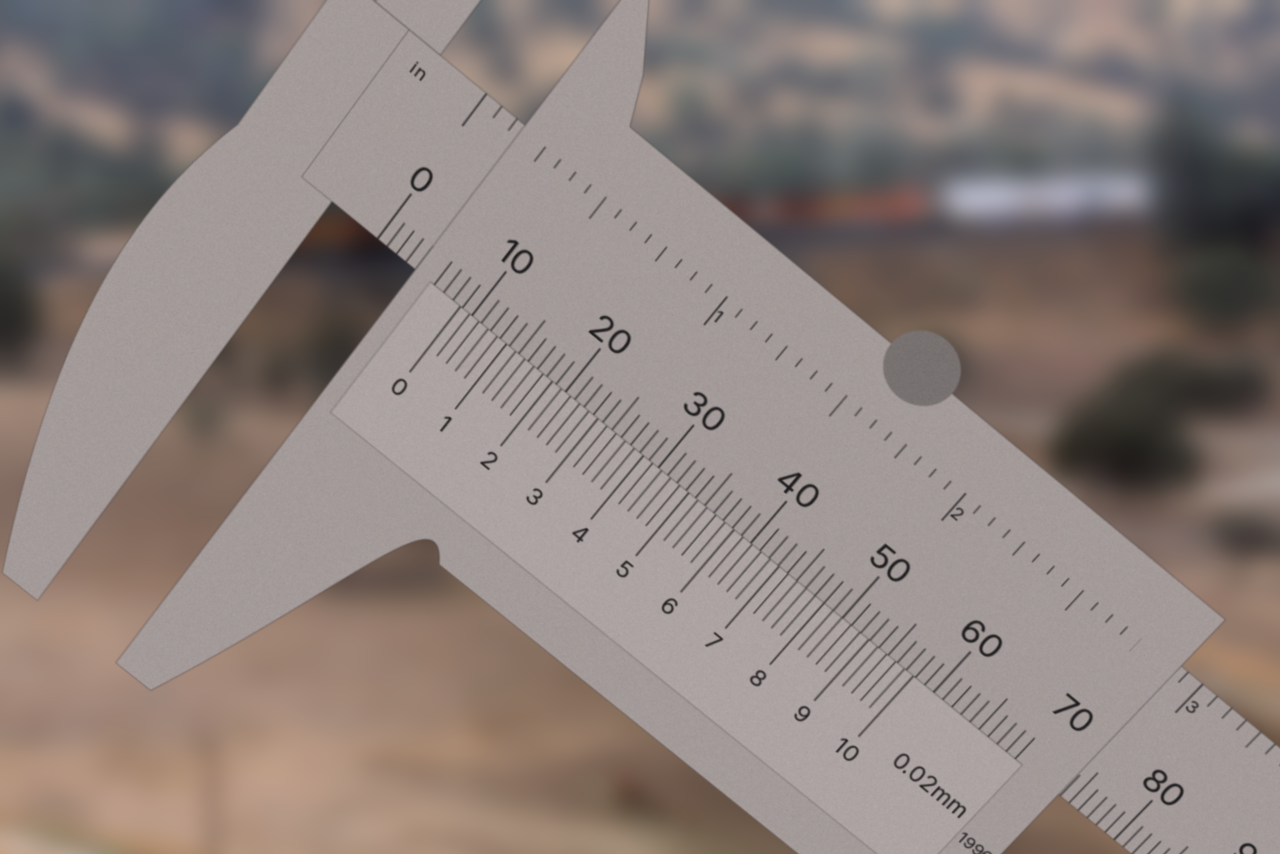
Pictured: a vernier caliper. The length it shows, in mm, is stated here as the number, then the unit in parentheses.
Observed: 8.8 (mm)
